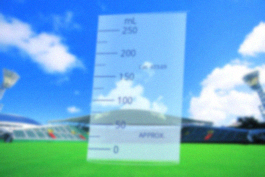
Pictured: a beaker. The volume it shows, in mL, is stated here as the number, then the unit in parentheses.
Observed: 50 (mL)
